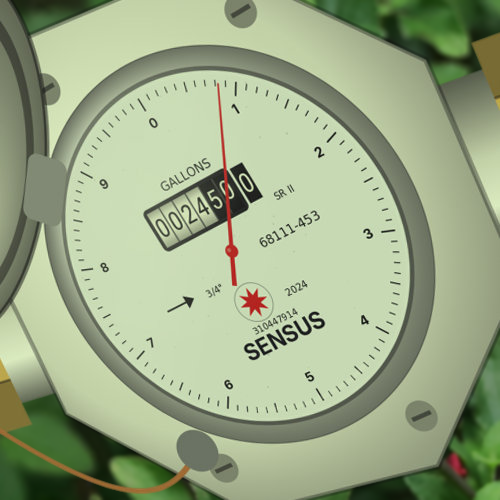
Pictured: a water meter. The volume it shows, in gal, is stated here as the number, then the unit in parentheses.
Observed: 24500.8 (gal)
